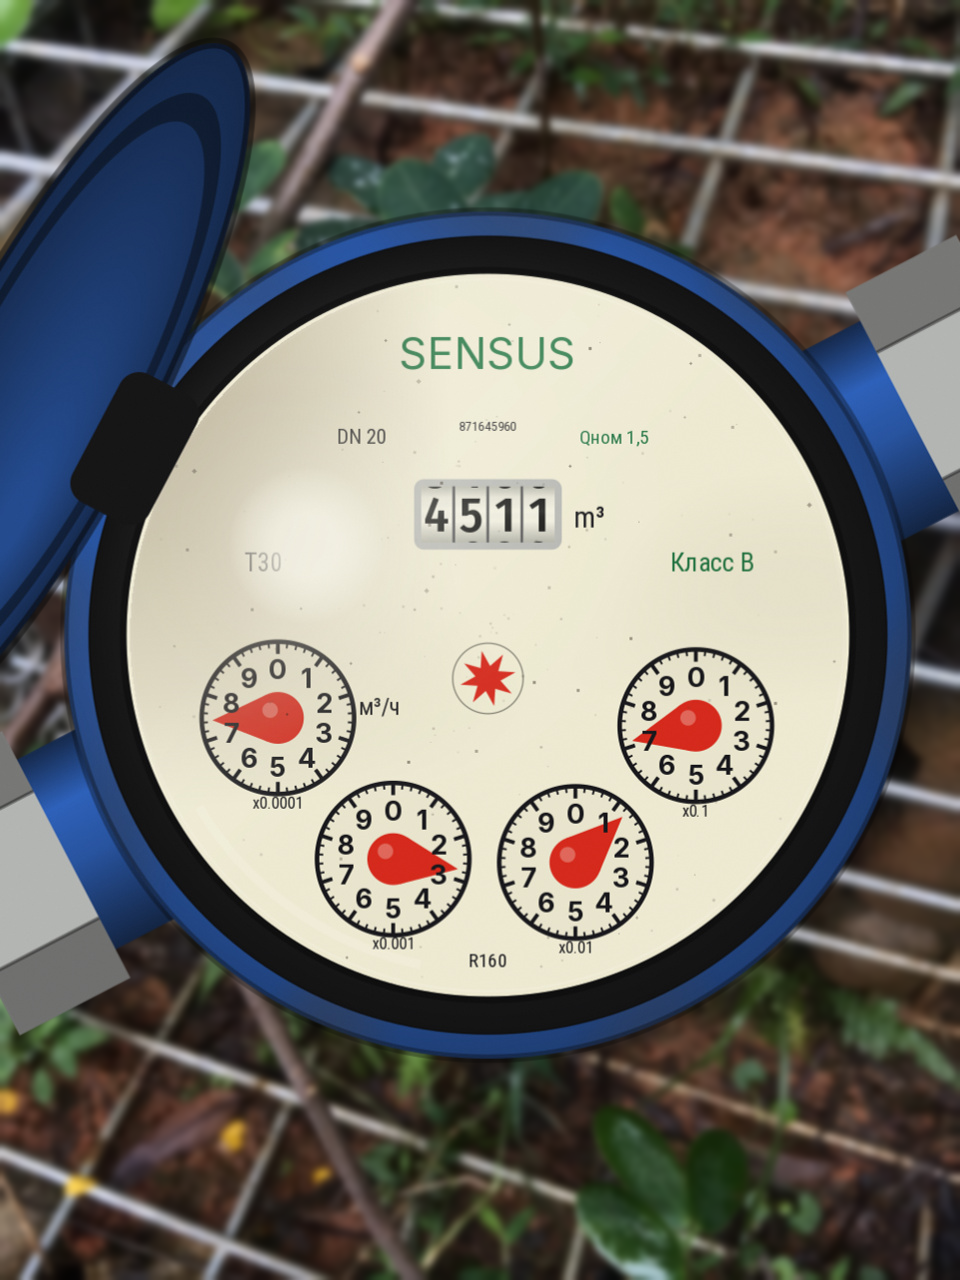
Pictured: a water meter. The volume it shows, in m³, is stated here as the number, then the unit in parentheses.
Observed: 4511.7127 (m³)
